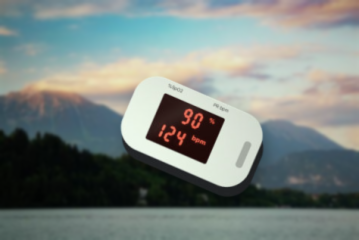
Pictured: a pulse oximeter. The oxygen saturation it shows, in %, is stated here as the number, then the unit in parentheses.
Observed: 90 (%)
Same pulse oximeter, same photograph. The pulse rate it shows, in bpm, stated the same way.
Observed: 124 (bpm)
